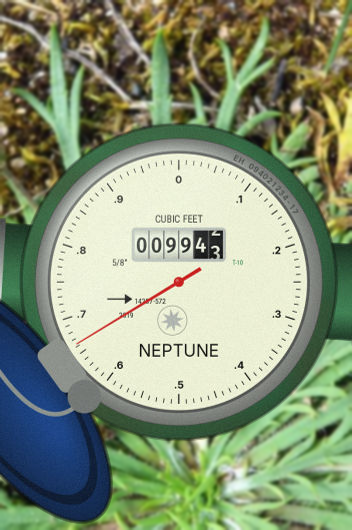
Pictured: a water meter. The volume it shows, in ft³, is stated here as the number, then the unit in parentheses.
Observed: 9942.66 (ft³)
